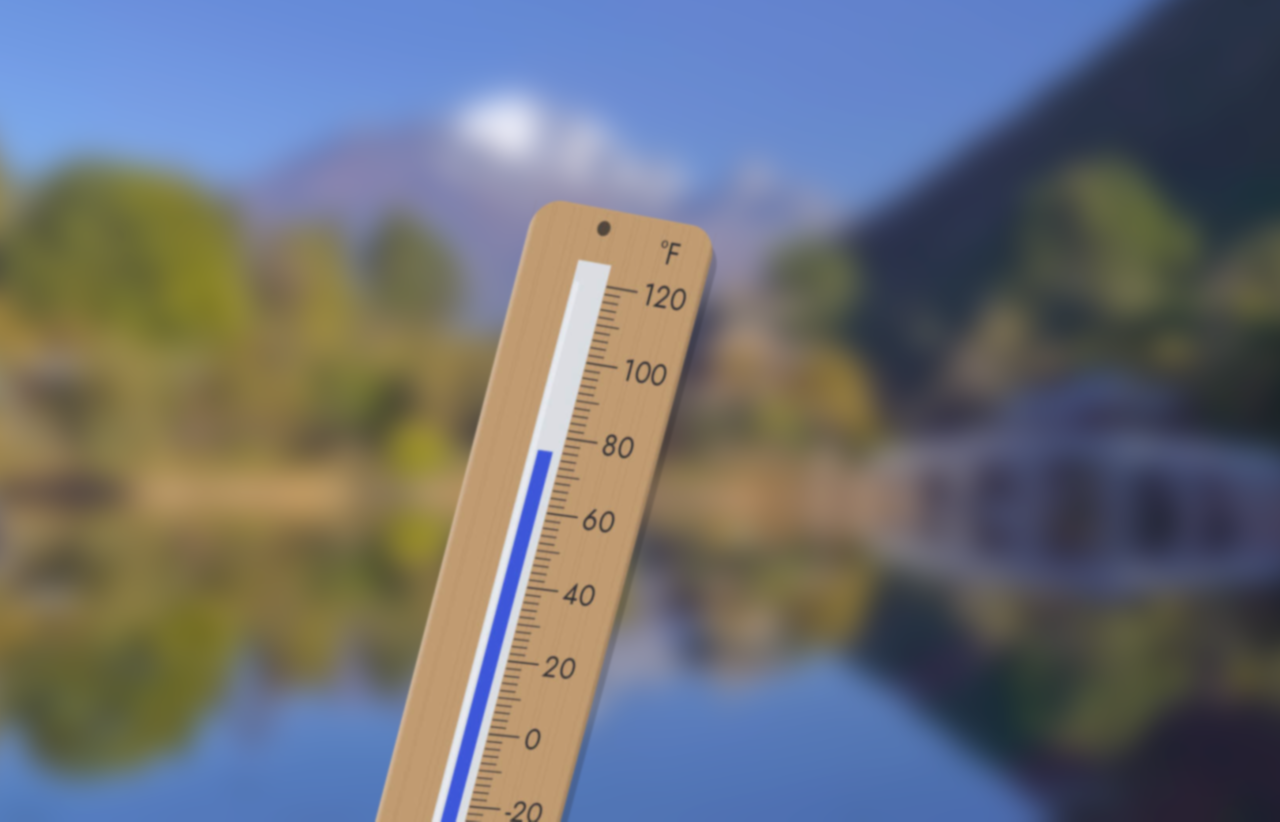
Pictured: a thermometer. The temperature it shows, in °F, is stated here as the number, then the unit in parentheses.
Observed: 76 (°F)
